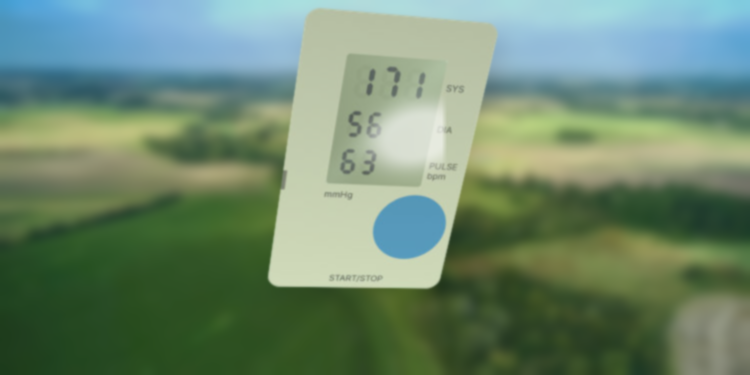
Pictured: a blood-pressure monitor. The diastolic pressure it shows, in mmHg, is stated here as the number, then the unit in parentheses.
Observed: 56 (mmHg)
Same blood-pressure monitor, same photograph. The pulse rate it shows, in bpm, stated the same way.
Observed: 63 (bpm)
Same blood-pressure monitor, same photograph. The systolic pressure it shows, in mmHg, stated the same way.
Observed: 171 (mmHg)
